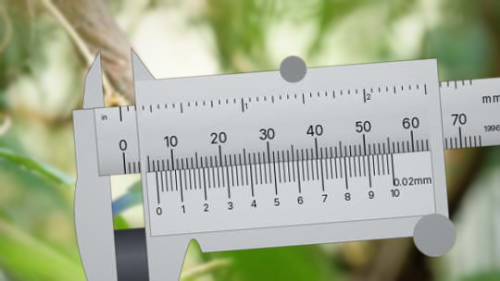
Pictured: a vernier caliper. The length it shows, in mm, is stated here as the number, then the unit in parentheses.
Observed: 6.5 (mm)
